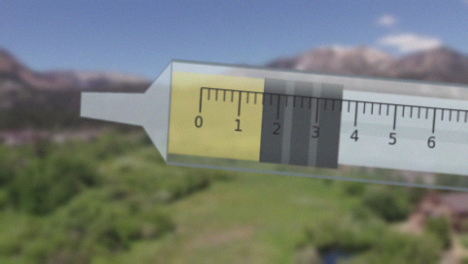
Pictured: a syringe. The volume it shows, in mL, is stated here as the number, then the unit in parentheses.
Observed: 1.6 (mL)
